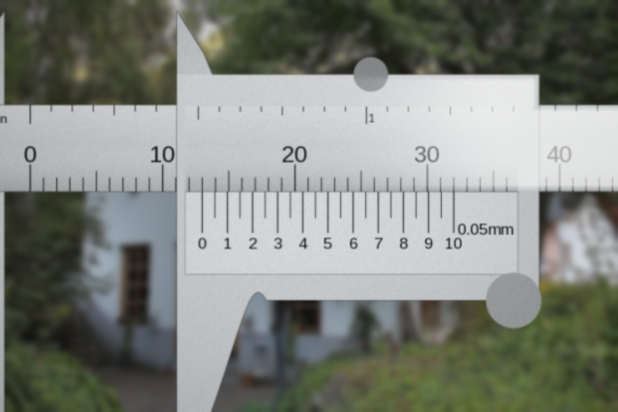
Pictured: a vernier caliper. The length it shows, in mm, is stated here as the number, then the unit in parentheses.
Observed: 13.0 (mm)
